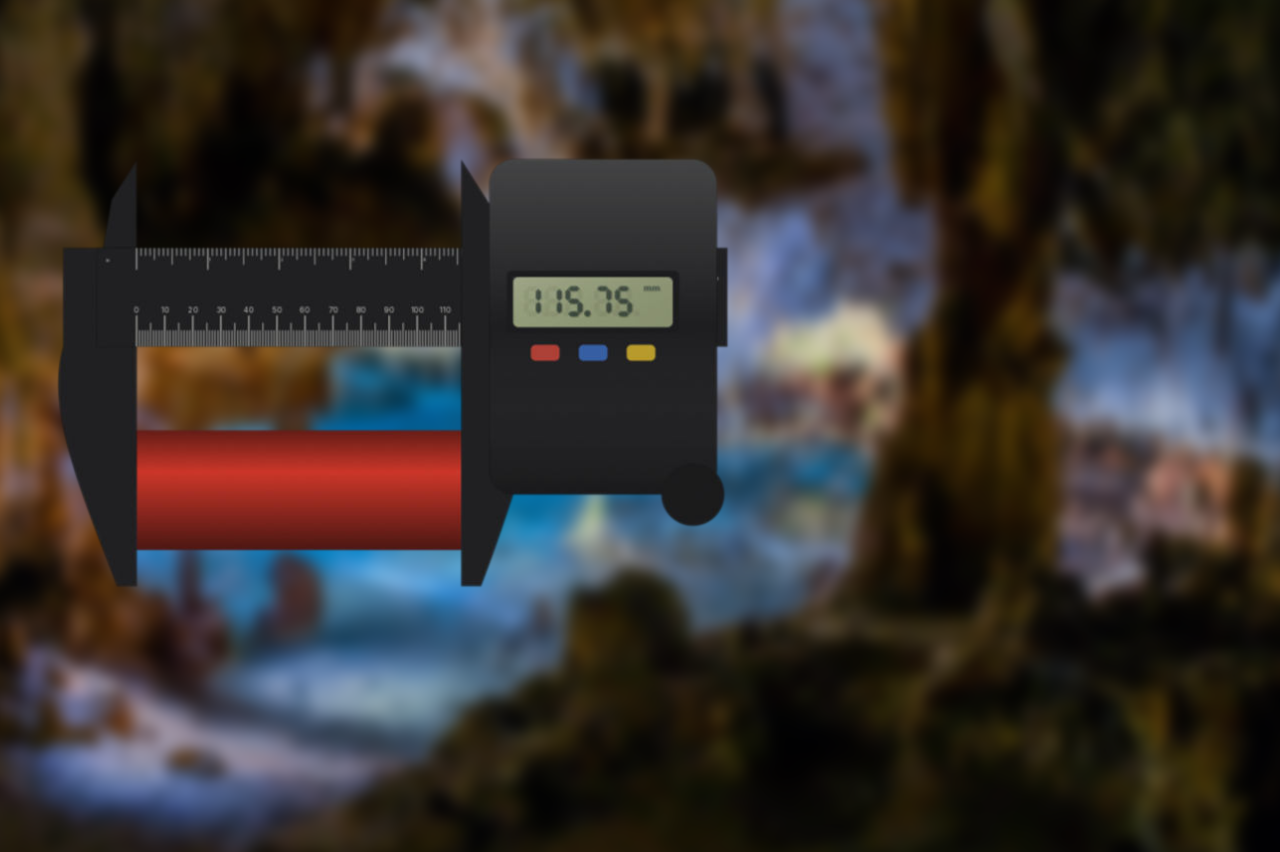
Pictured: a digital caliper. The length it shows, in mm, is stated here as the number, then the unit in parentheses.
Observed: 115.75 (mm)
